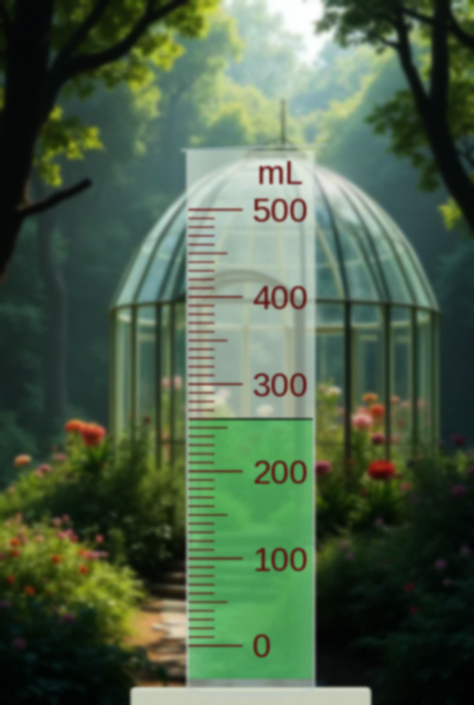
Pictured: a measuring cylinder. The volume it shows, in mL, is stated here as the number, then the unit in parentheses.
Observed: 260 (mL)
